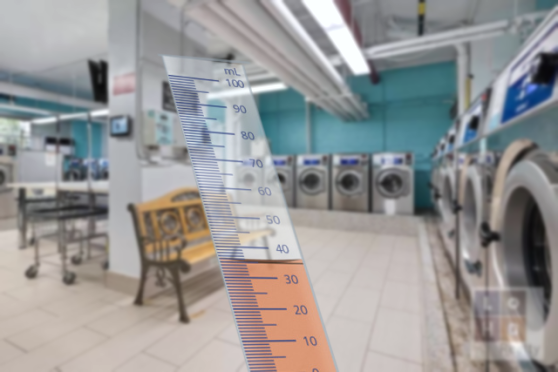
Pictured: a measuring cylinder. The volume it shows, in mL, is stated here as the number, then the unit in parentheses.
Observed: 35 (mL)
